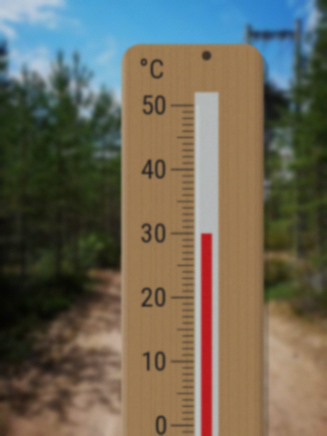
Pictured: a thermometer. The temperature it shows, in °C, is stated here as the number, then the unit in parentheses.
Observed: 30 (°C)
